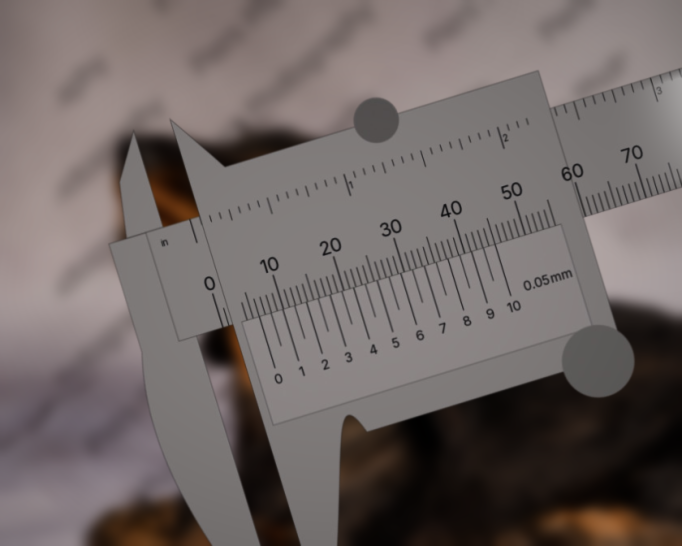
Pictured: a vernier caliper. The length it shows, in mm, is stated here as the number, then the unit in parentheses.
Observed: 6.0 (mm)
